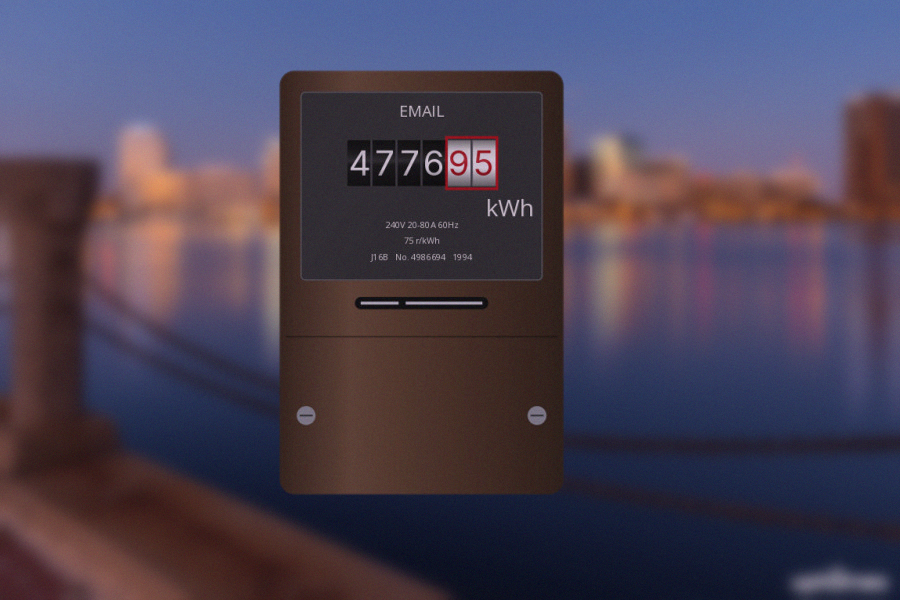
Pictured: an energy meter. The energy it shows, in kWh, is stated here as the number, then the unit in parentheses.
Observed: 4776.95 (kWh)
